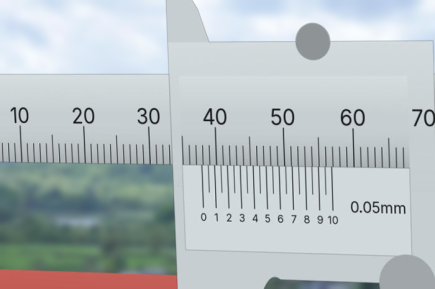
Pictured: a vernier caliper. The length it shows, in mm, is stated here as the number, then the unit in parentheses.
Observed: 37.8 (mm)
